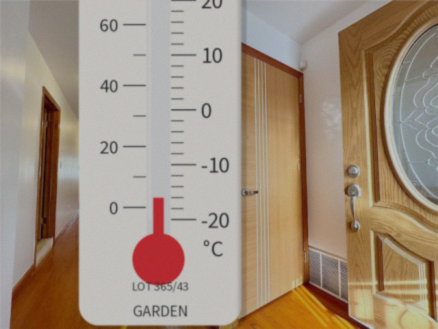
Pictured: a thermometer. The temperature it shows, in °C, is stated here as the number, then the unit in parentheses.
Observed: -16 (°C)
